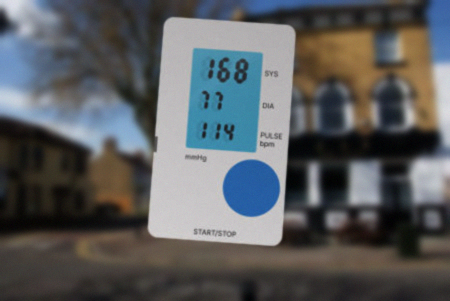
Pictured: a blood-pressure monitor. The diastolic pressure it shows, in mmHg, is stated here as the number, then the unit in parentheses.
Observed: 77 (mmHg)
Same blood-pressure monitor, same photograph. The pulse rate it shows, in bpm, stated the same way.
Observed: 114 (bpm)
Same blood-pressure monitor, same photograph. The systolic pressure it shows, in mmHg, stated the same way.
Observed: 168 (mmHg)
